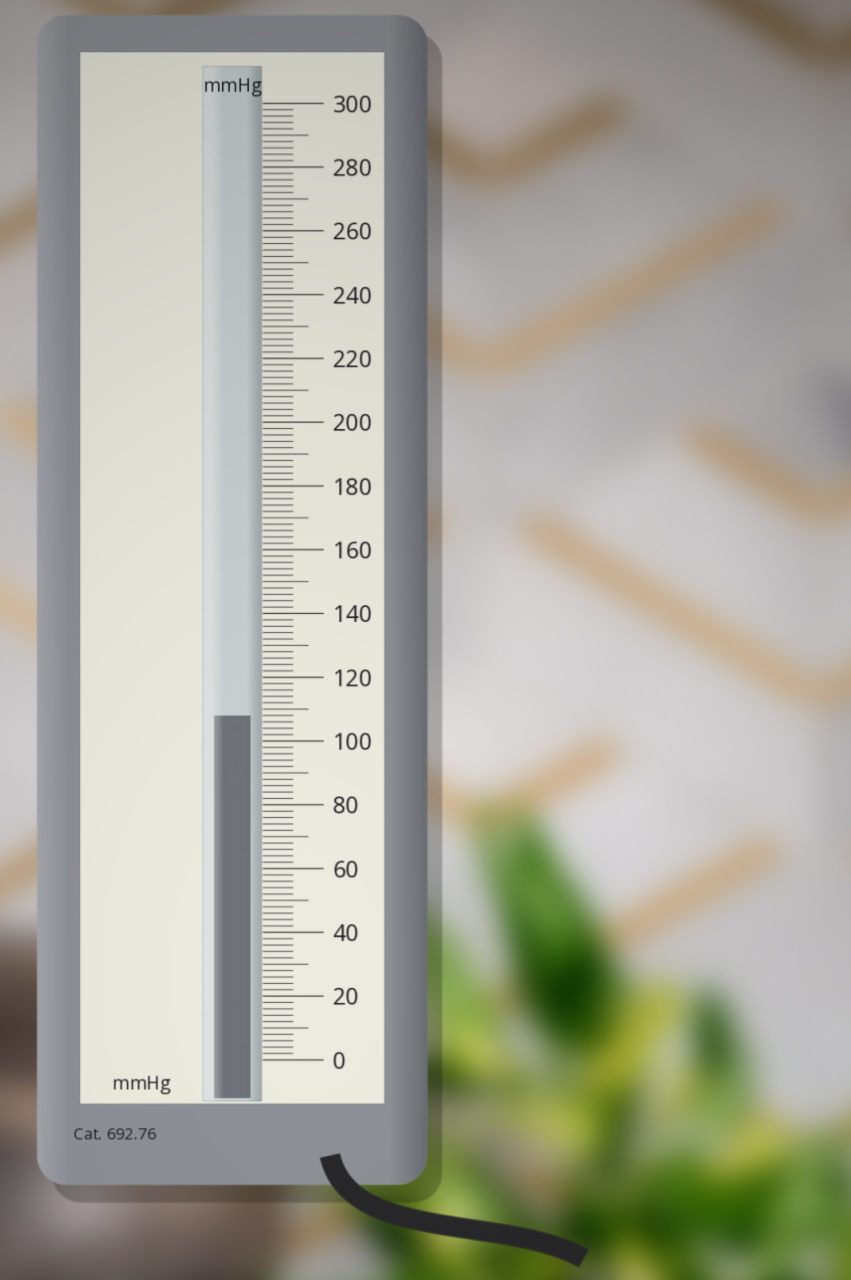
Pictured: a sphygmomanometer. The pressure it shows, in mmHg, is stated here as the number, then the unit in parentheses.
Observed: 108 (mmHg)
